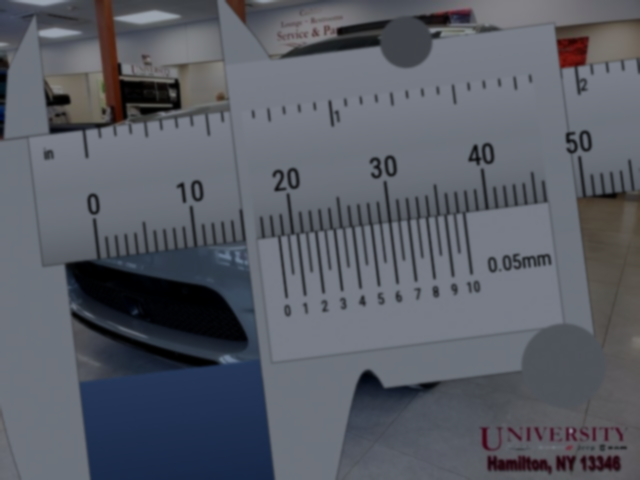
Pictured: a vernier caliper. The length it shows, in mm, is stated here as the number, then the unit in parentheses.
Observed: 18.6 (mm)
